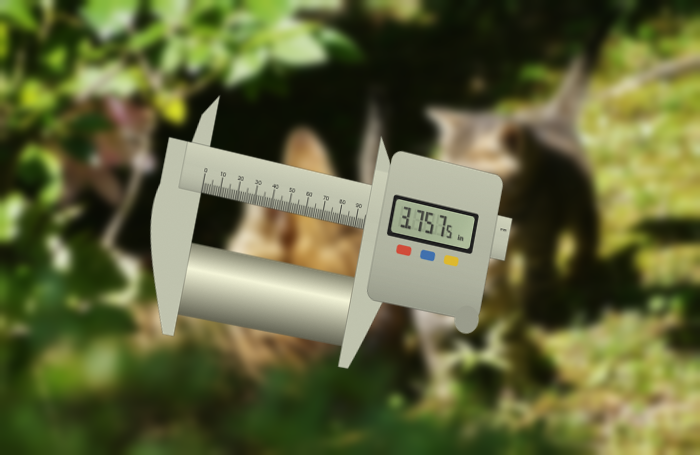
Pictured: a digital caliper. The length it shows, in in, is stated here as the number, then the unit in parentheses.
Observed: 3.7575 (in)
